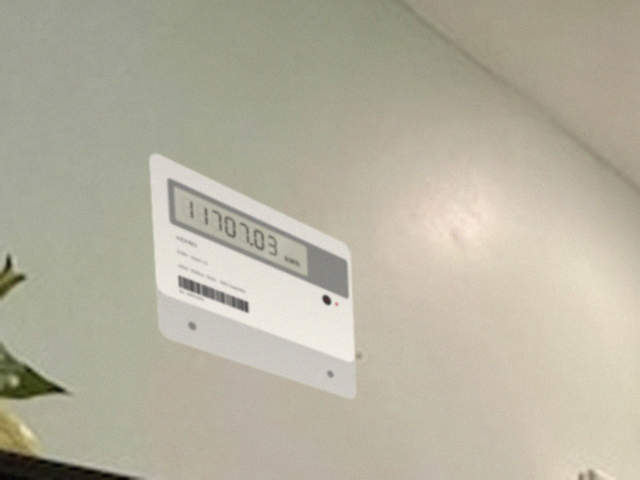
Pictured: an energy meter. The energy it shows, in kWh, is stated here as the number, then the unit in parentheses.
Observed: 11707.03 (kWh)
